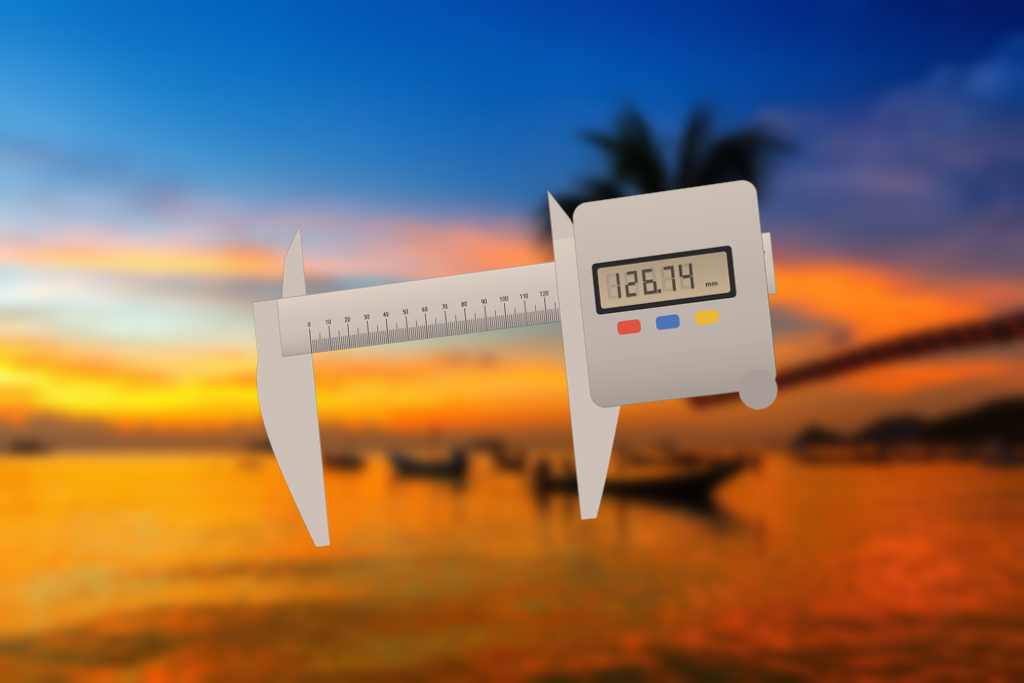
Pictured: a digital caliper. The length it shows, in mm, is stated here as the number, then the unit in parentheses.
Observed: 126.74 (mm)
